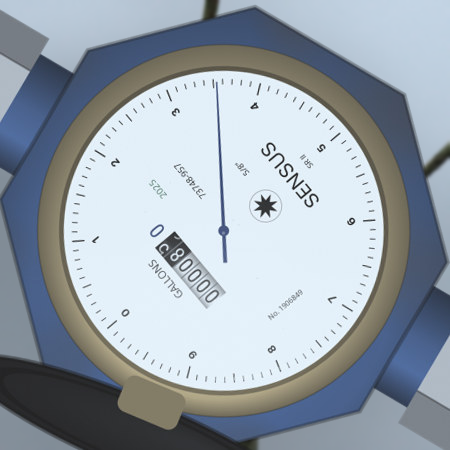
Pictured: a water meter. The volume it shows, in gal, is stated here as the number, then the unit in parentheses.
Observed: 853.5 (gal)
